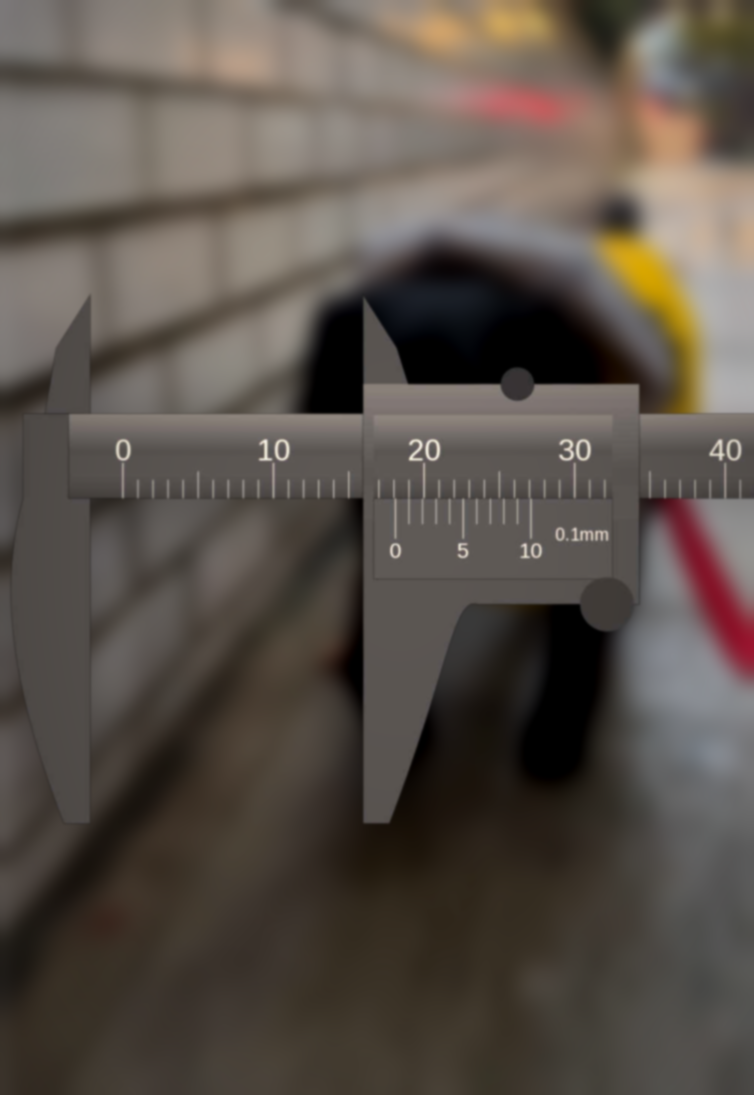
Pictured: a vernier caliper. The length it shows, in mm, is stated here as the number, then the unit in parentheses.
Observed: 18.1 (mm)
